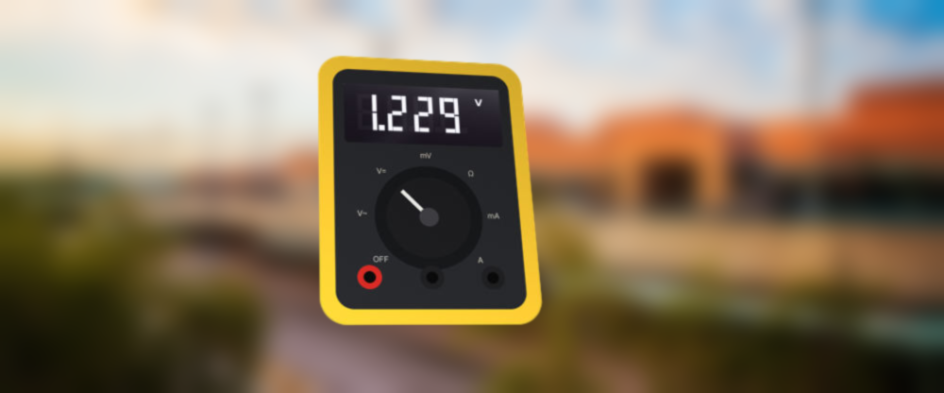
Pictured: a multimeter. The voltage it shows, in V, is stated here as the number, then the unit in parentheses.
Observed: 1.229 (V)
